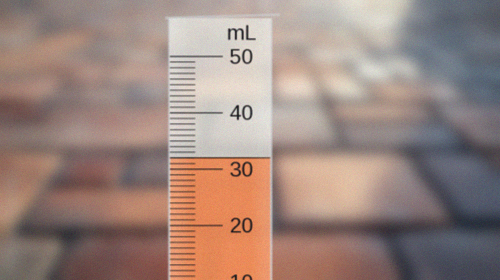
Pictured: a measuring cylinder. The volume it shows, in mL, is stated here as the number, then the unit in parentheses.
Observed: 32 (mL)
